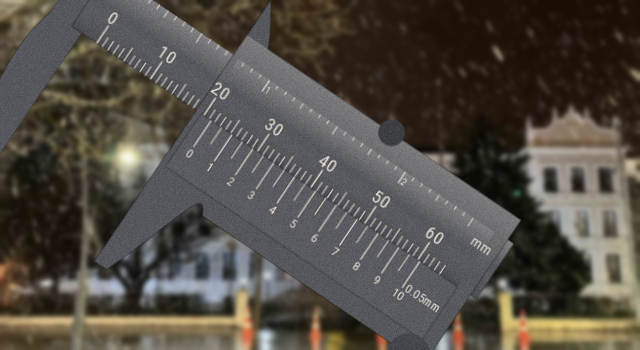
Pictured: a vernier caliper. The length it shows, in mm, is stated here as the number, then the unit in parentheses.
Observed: 21.4 (mm)
